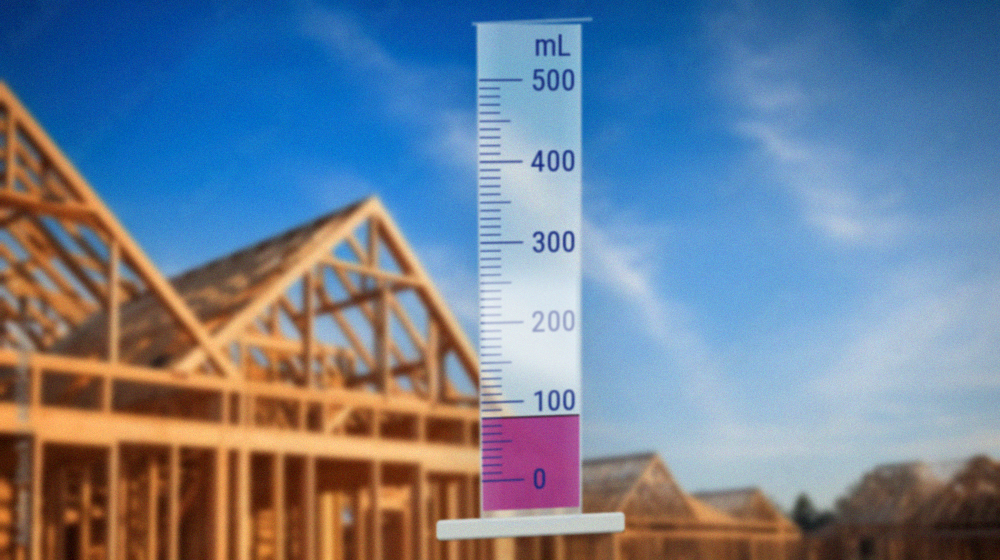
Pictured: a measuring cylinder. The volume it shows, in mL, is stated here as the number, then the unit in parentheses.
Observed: 80 (mL)
